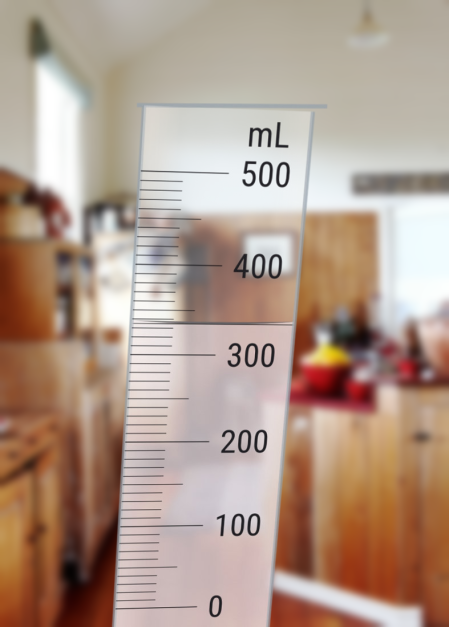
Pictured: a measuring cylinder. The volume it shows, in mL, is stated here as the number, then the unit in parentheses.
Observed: 335 (mL)
